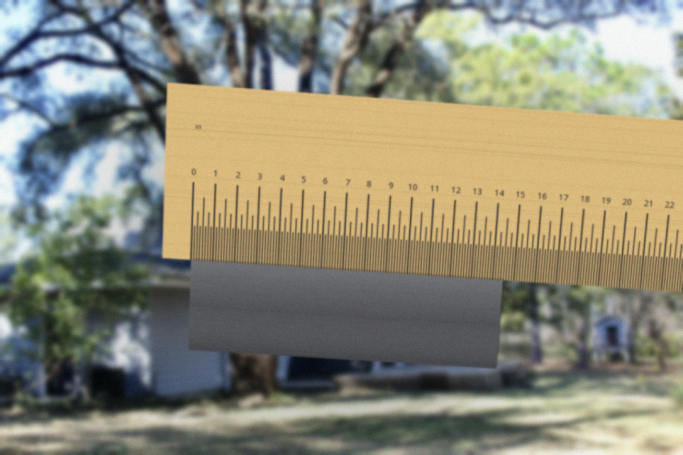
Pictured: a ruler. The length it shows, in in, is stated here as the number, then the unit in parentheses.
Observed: 14.5 (in)
